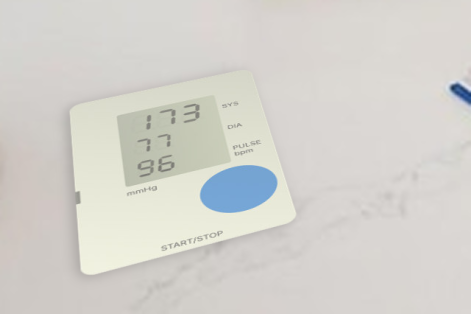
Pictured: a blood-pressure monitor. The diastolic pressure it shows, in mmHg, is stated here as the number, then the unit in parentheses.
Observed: 77 (mmHg)
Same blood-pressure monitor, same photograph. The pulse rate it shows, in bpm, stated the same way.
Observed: 96 (bpm)
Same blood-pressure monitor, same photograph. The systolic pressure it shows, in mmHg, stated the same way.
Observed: 173 (mmHg)
